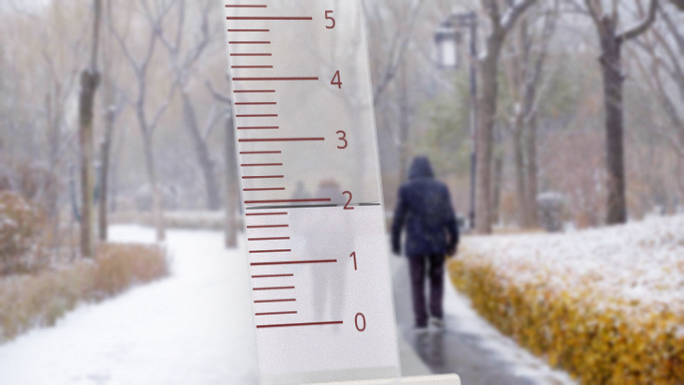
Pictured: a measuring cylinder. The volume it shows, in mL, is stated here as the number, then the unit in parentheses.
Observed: 1.9 (mL)
